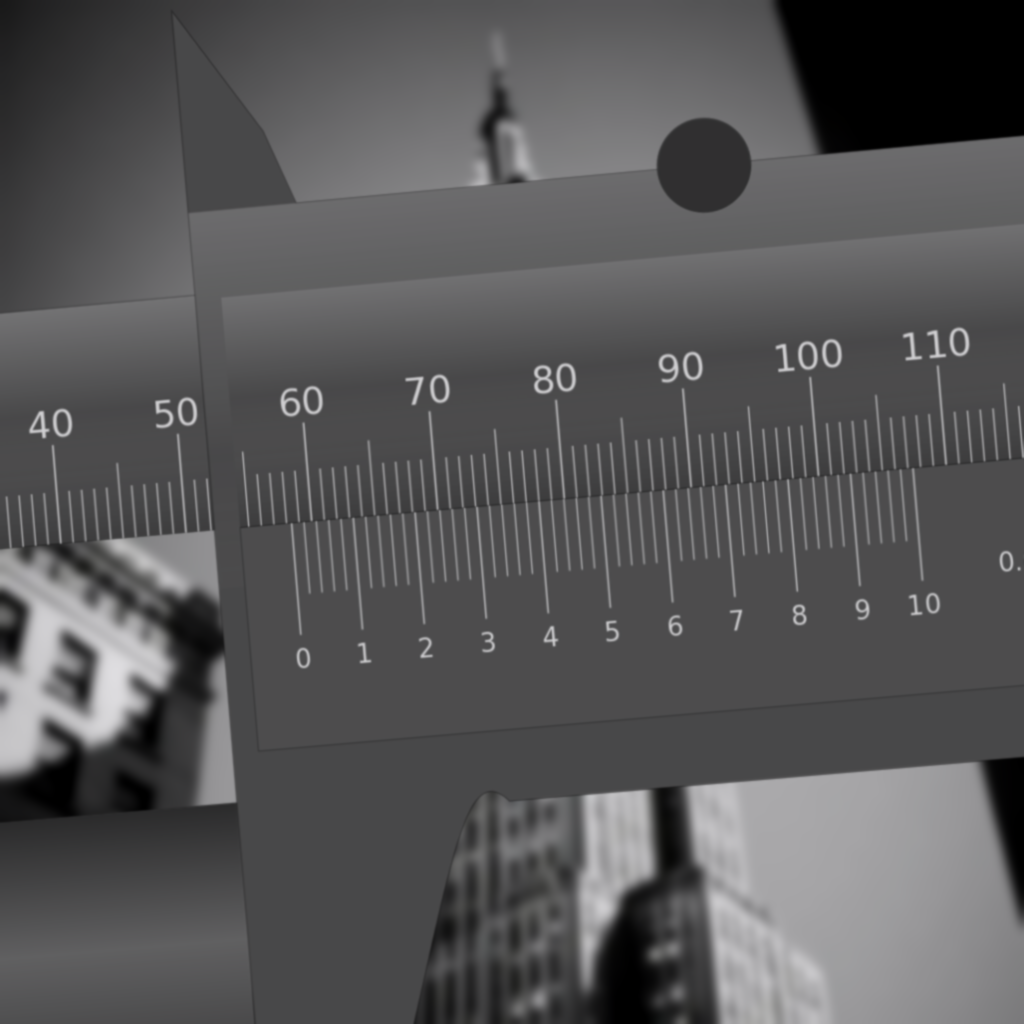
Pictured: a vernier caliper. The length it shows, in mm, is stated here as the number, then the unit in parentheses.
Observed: 58.4 (mm)
